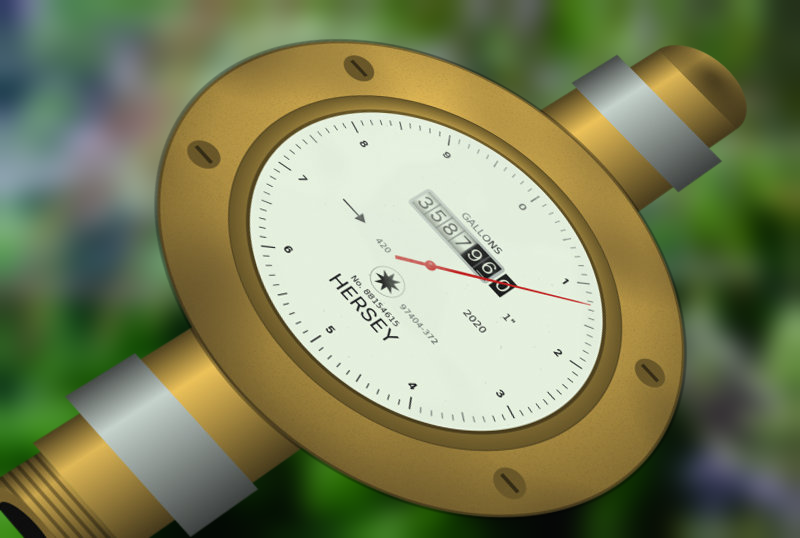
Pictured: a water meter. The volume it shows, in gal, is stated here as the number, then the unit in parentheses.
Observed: 3587961.2 (gal)
